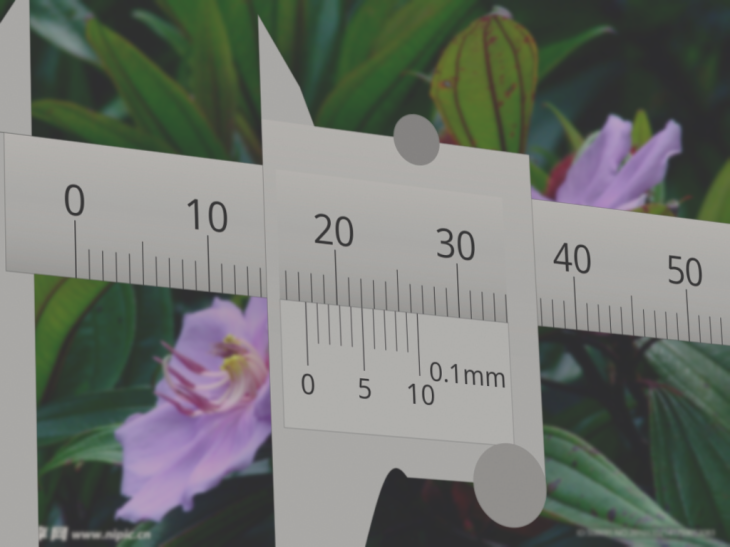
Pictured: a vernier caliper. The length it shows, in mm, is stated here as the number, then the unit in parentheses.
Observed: 17.5 (mm)
